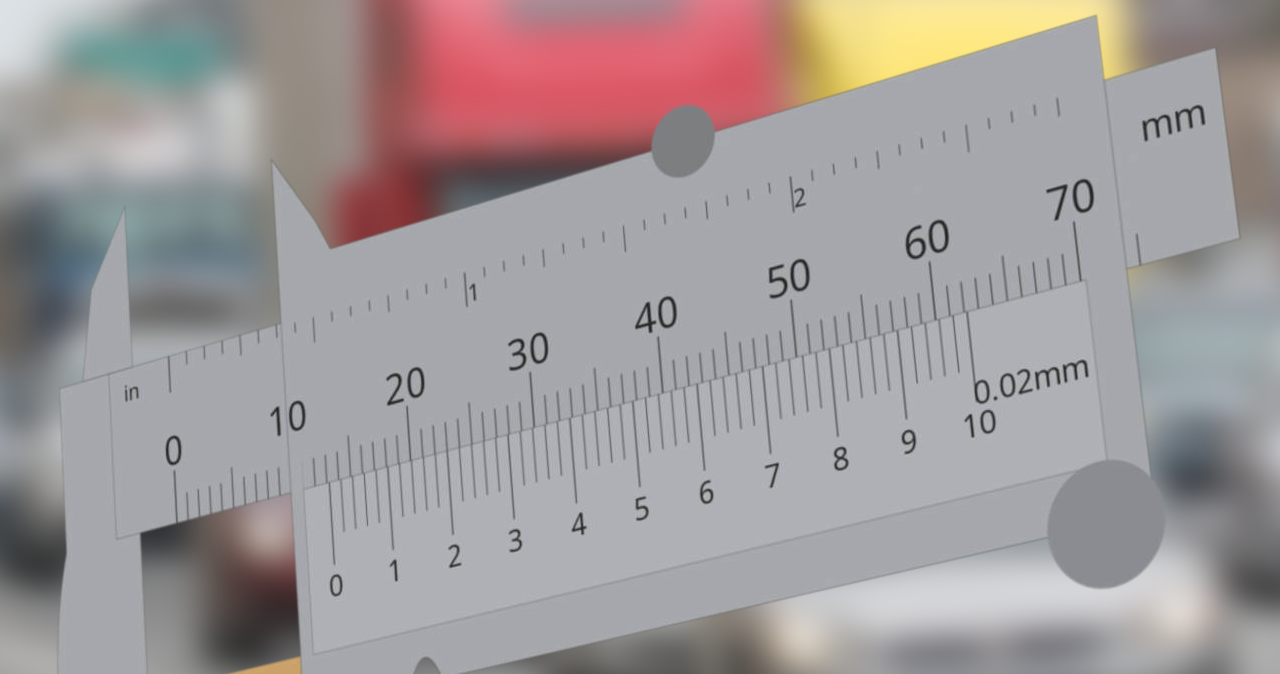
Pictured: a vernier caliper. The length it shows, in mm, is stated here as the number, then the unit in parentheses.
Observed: 13.2 (mm)
